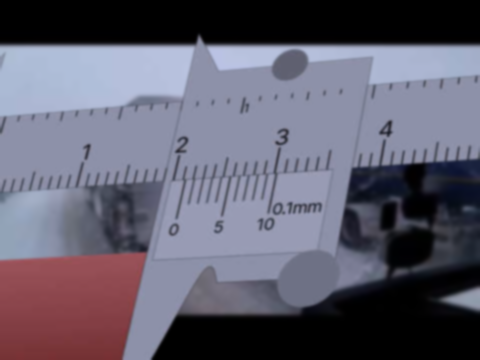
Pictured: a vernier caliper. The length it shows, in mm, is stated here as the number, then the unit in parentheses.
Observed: 21.2 (mm)
